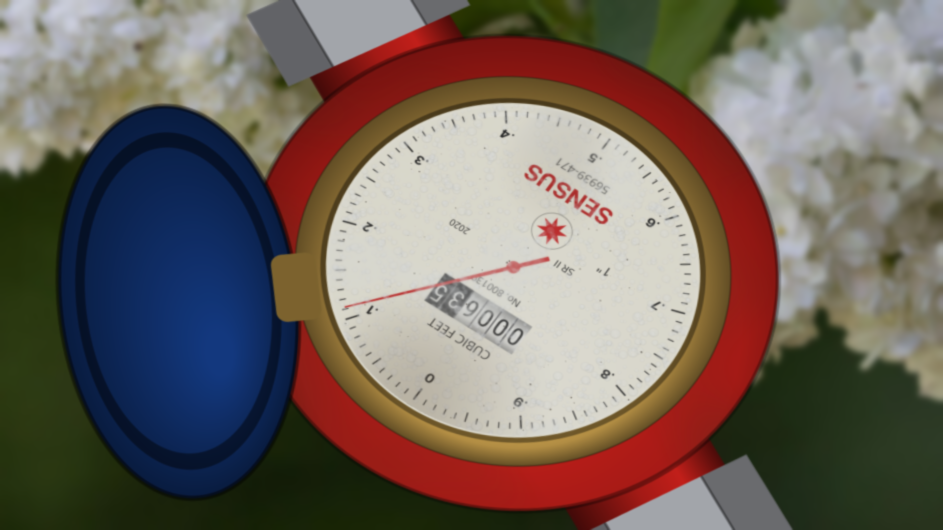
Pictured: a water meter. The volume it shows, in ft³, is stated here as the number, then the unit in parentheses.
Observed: 635.11 (ft³)
